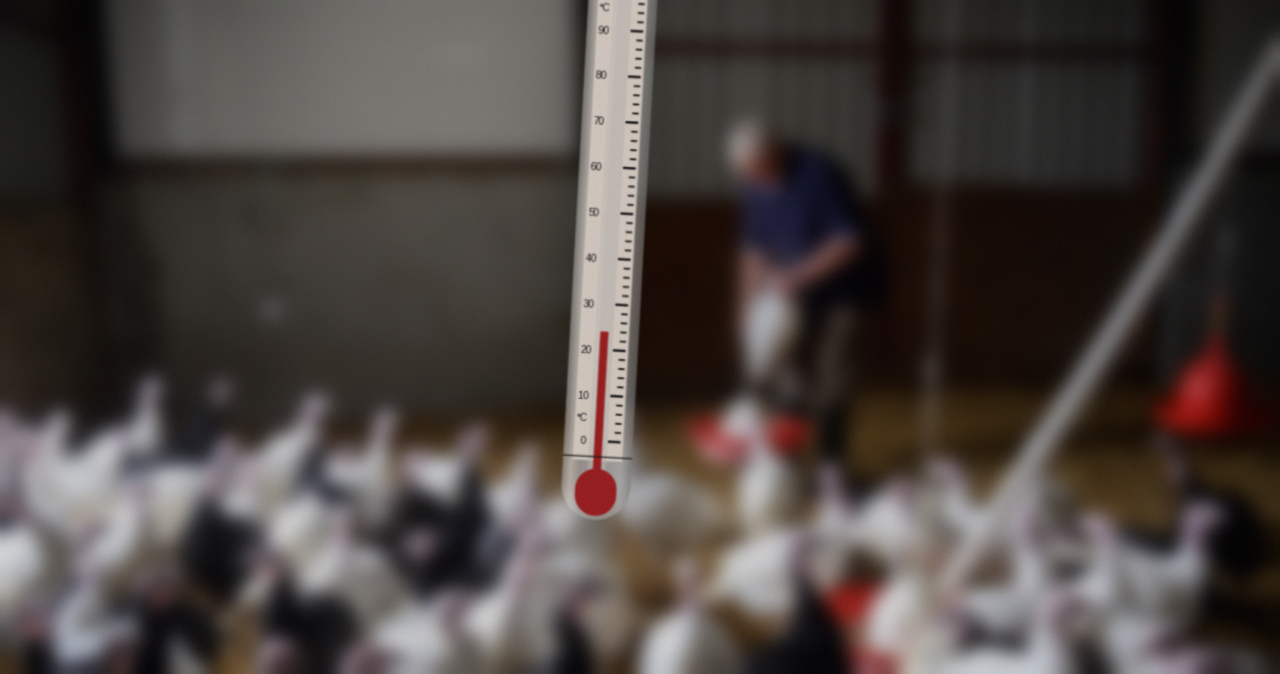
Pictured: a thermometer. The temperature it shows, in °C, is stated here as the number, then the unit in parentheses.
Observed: 24 (°C)
